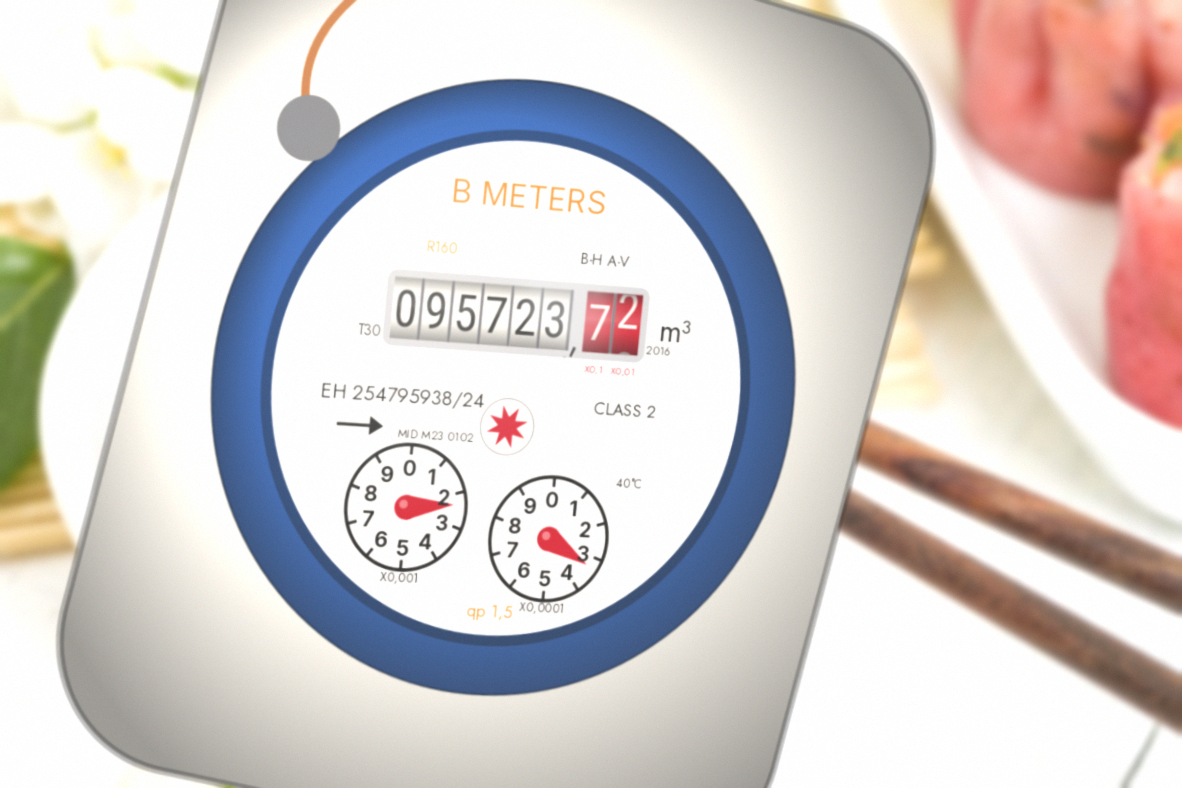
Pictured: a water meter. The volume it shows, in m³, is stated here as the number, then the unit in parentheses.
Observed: 95723.7223 (m³)
